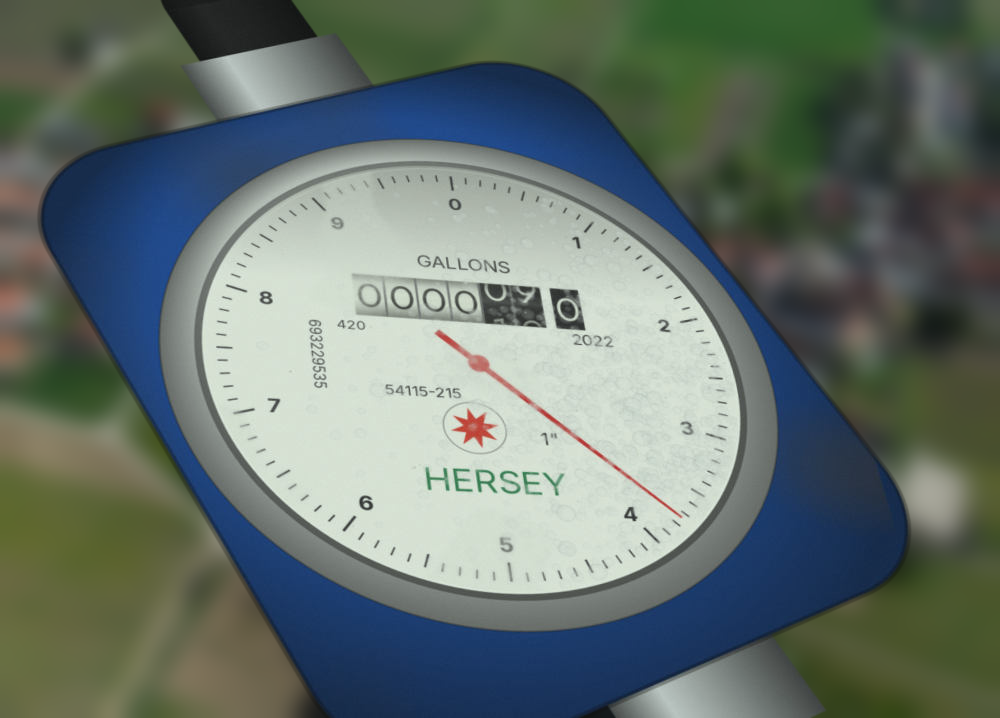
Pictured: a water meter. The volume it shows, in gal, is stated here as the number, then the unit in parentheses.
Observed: 93.7 (gal)
